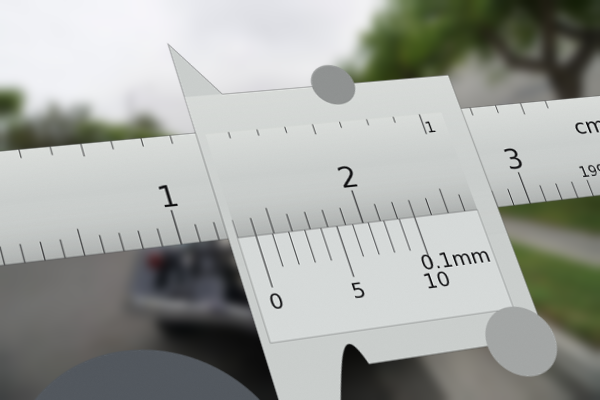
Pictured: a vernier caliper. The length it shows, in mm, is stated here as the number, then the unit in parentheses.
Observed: 14.0 (mm)
